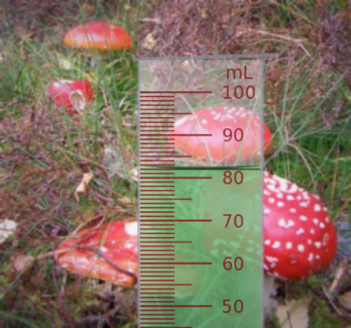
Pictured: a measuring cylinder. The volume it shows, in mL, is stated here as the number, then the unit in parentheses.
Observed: 82 (mL)
